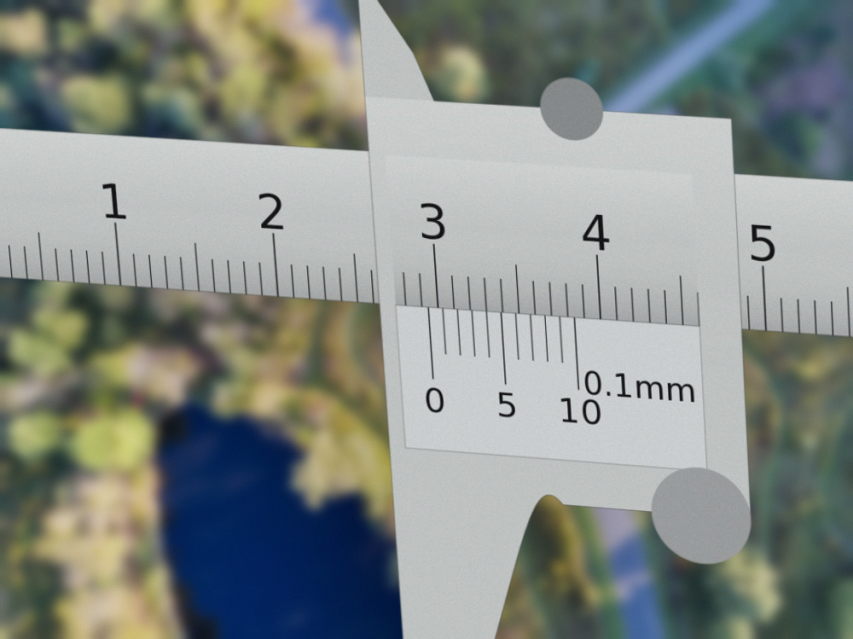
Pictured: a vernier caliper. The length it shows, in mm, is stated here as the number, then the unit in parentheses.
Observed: 29.4 (mm)
